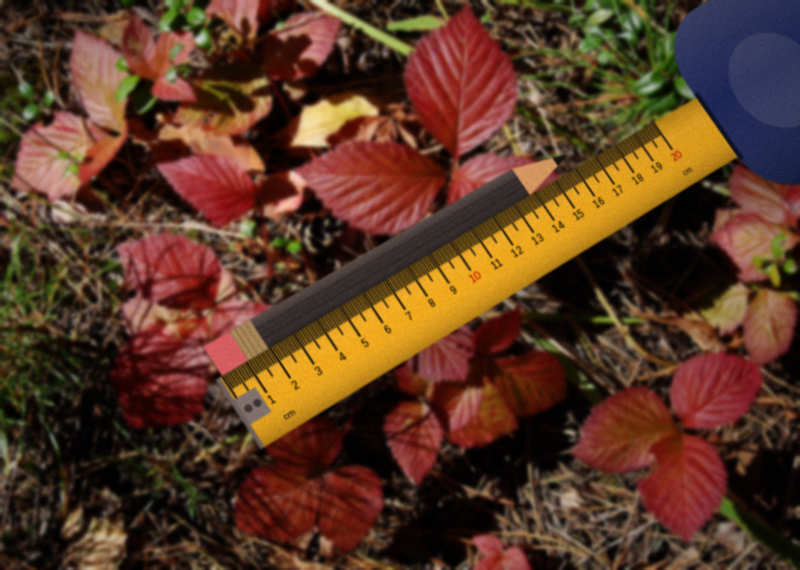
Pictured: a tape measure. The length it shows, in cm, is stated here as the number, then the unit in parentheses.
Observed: 16 (cm)
